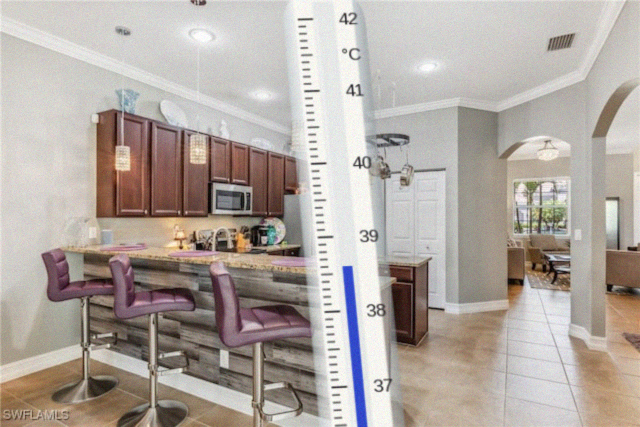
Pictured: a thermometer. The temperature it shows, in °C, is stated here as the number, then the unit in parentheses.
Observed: 38.6 (°C)
